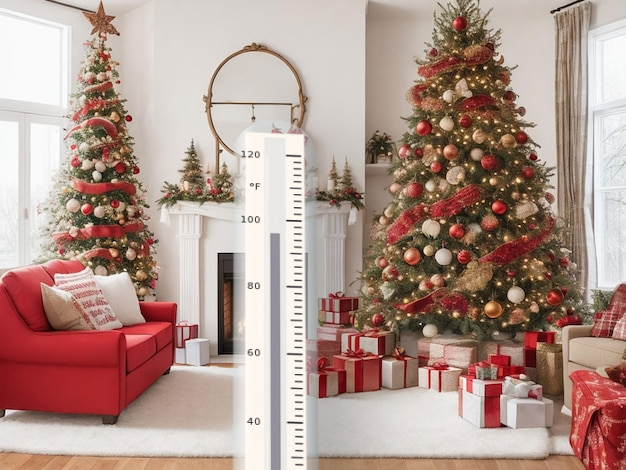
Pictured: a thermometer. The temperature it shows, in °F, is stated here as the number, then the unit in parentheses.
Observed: 96 (°F)
